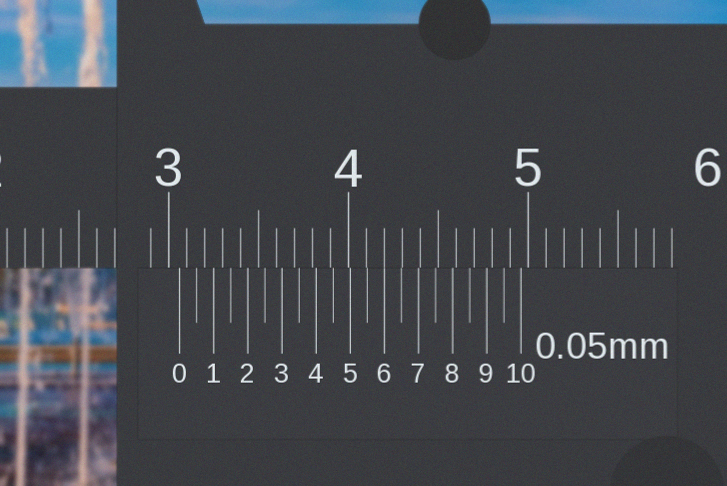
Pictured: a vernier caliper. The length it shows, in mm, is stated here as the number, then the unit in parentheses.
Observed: 30.6 (mm)
